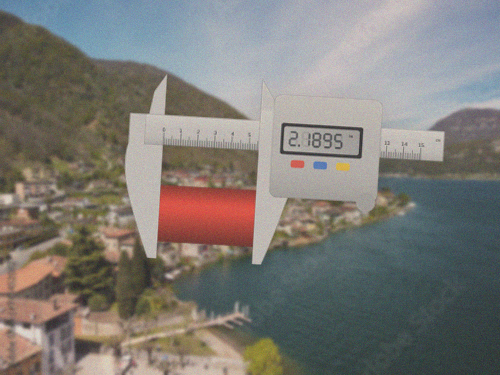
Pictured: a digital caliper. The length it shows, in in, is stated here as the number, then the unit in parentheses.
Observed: 2.1895 (in)
